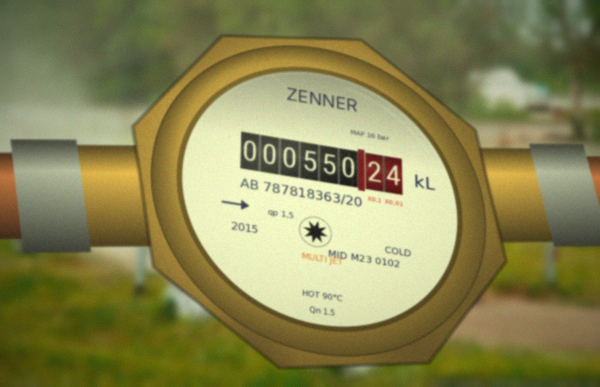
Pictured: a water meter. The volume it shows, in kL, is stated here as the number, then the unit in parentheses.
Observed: 550.24 (kL)
